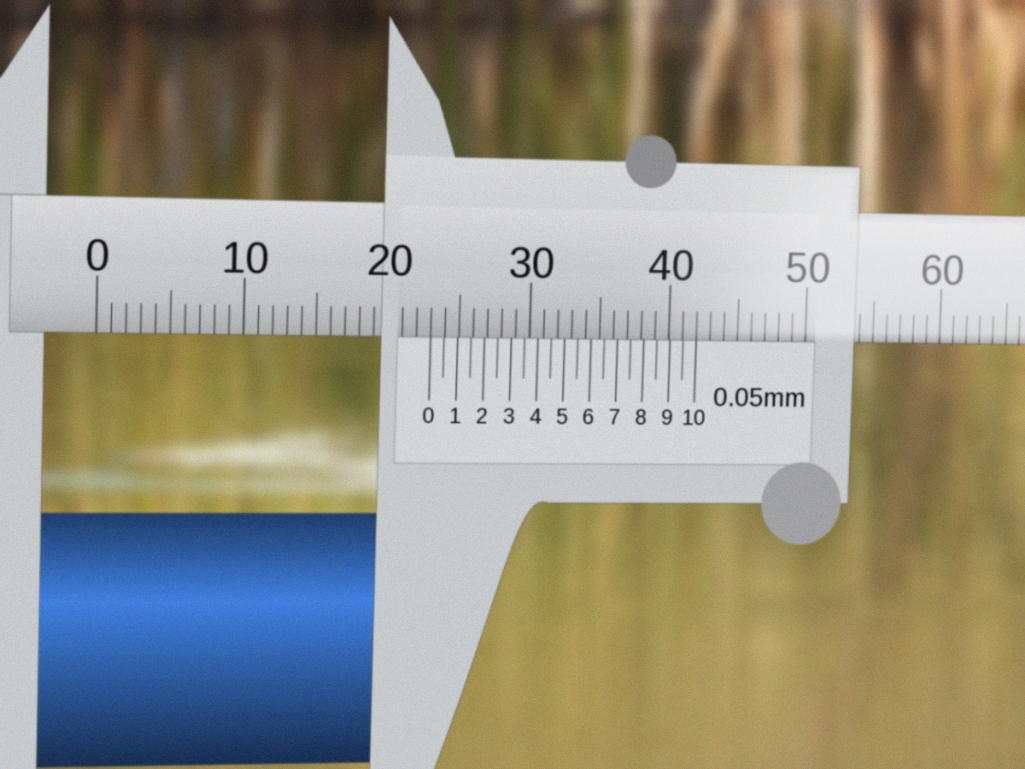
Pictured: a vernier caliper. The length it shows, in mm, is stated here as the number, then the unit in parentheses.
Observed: 23.0 (mm)
